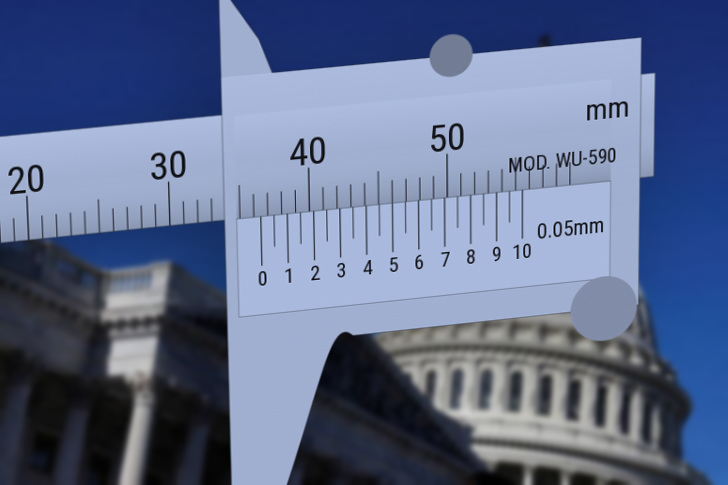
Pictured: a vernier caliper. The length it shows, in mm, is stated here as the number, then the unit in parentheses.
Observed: 36.5 (mm)
